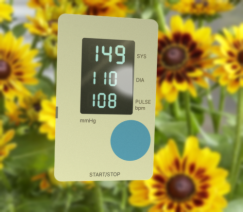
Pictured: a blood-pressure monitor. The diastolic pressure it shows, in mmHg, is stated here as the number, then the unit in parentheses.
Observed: 110 (mmHg)
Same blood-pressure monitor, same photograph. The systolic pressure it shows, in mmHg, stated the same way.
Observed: 149 (mmHg)
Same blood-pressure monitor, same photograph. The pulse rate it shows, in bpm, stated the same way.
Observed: 108 (bpm)
